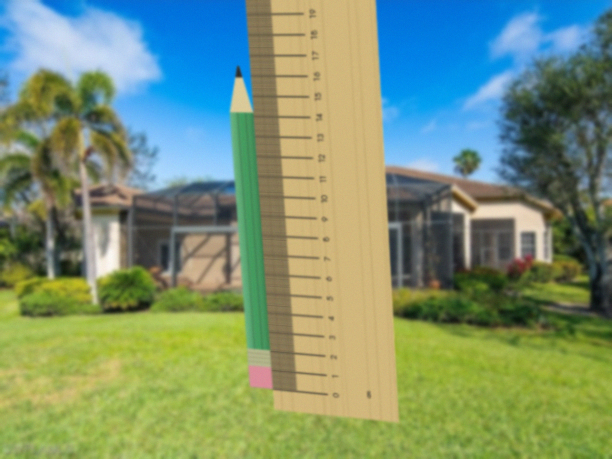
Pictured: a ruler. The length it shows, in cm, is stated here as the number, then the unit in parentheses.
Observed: 16.5 (cm)
